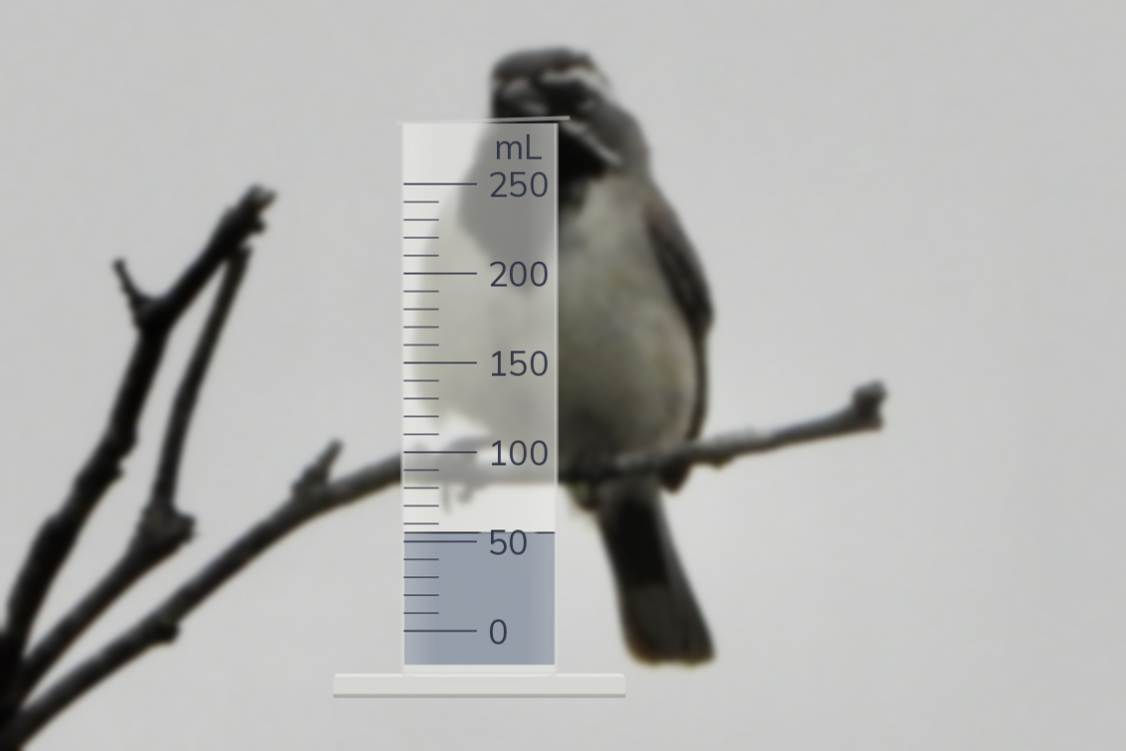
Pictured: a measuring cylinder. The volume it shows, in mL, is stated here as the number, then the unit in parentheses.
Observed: 55 (mL)
